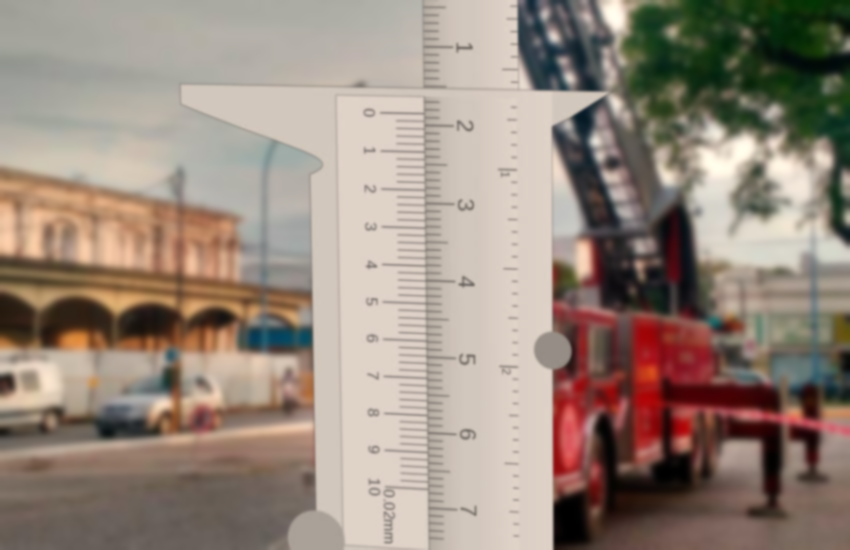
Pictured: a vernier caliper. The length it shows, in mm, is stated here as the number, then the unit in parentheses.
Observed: 18.5 (mm)
